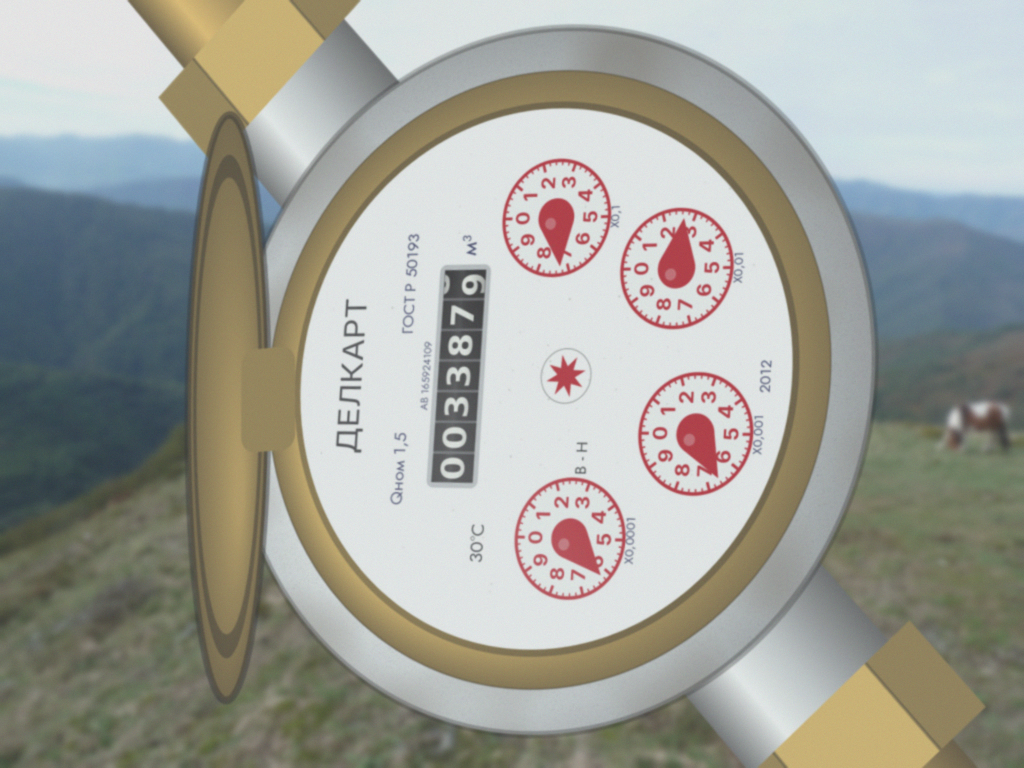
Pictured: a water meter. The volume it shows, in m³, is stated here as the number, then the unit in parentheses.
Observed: 33878.7266 (m³)
